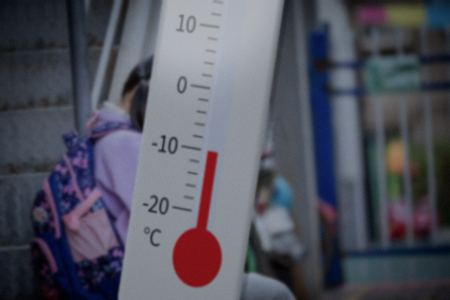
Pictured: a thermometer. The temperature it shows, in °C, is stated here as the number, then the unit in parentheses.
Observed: -10 (°C)
